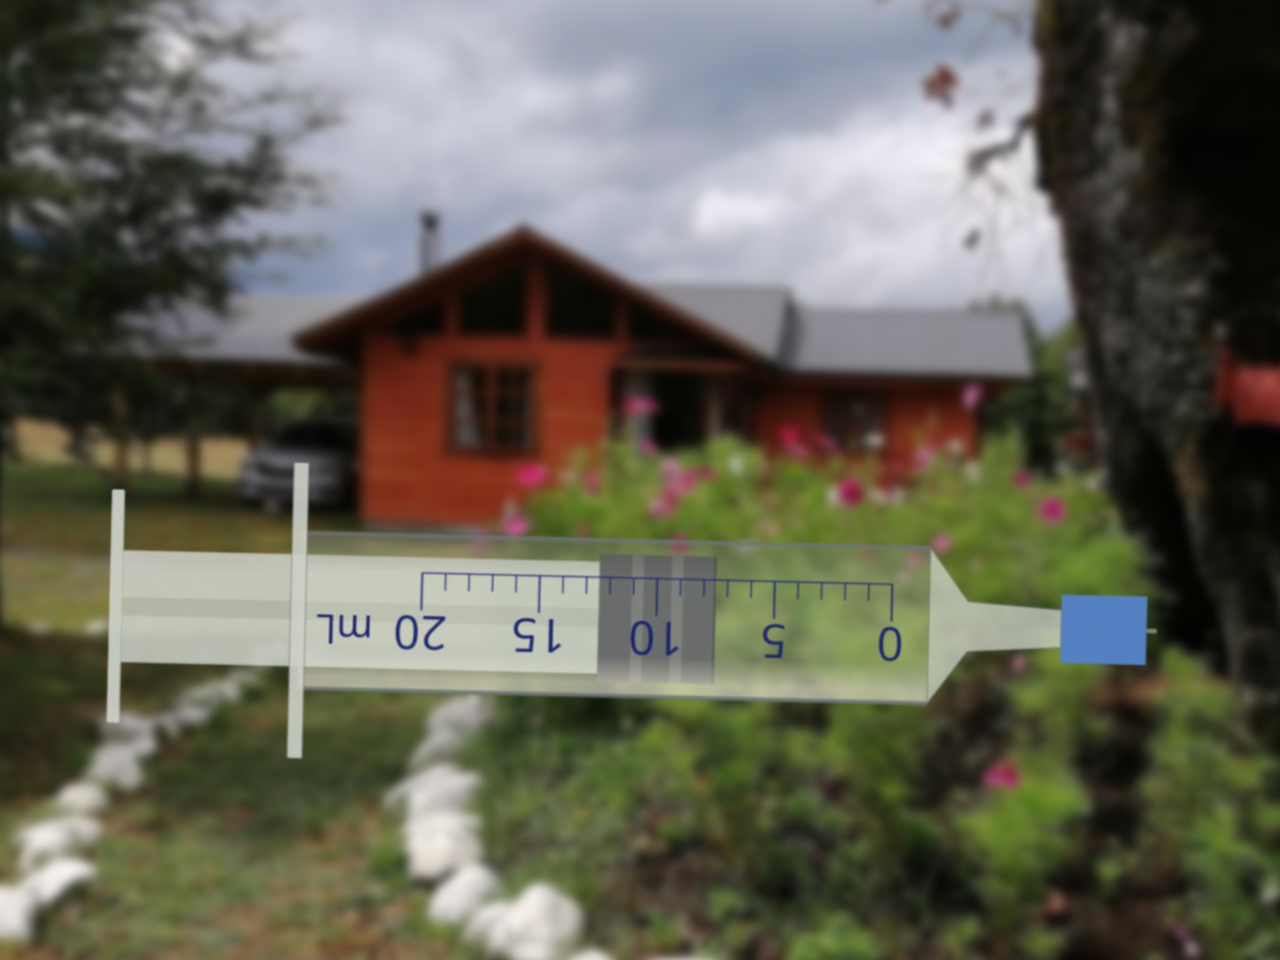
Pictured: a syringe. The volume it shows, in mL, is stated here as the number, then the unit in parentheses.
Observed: 7.5 (mL)
